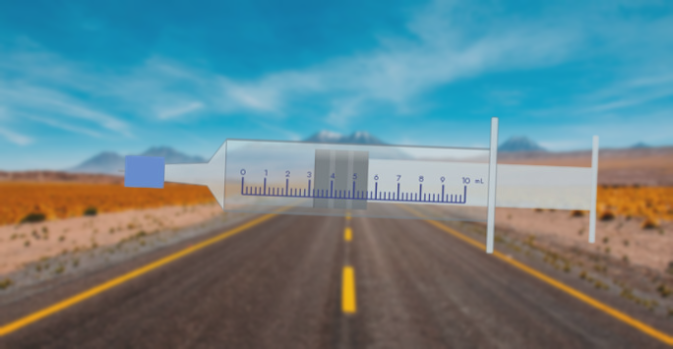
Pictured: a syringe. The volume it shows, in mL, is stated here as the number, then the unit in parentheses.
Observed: 3.2 (mL)
